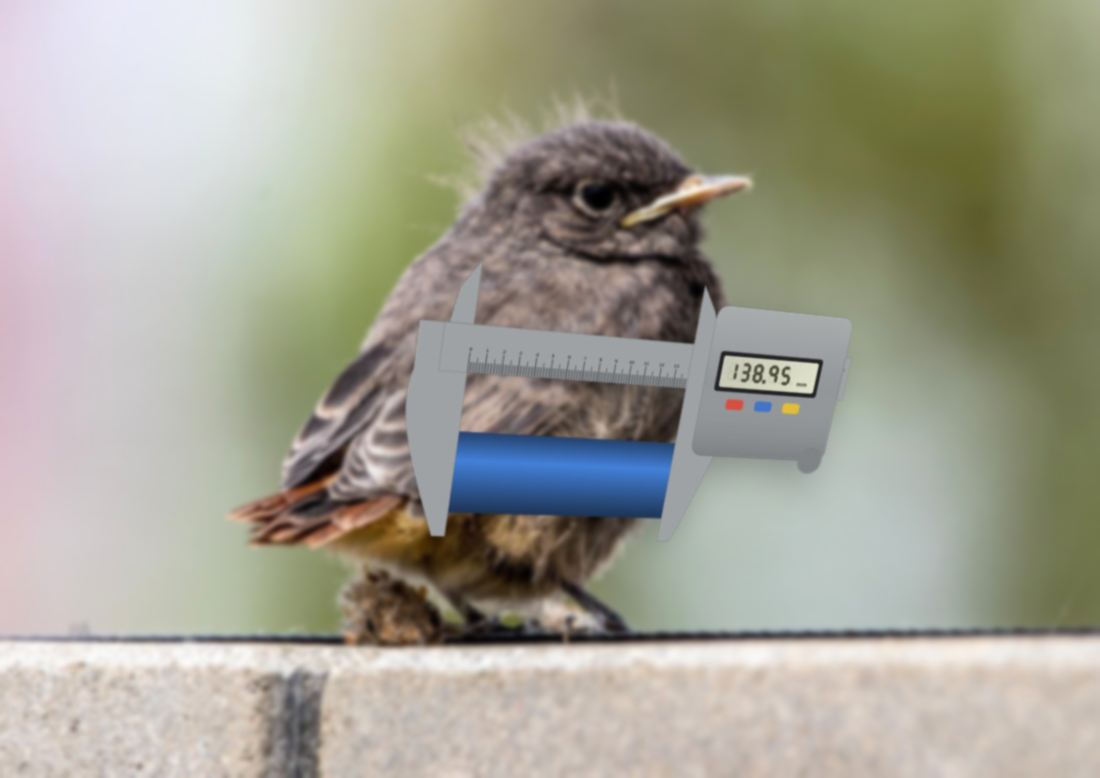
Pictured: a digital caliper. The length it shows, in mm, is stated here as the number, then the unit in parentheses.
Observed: 138.95 (mm)
